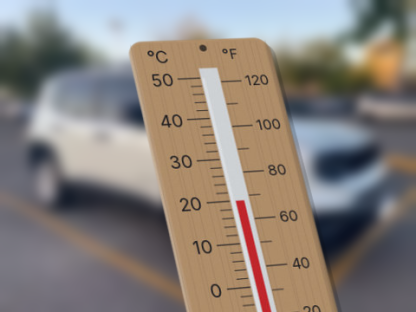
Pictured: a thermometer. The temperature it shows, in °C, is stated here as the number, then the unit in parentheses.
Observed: 20 (°C)
